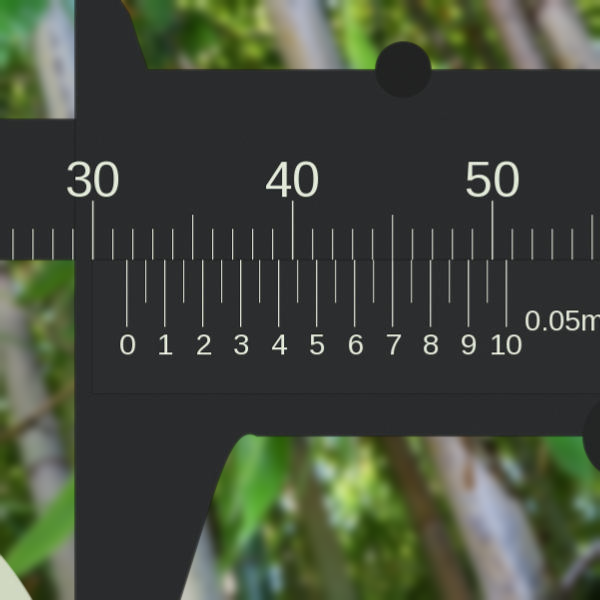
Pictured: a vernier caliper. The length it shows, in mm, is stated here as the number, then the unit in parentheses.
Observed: 31.7 (mm)
